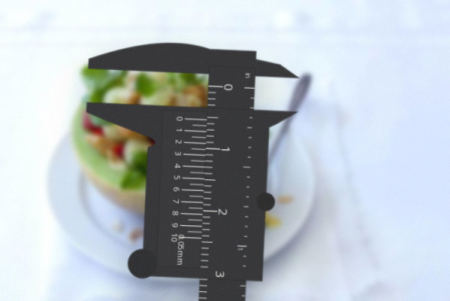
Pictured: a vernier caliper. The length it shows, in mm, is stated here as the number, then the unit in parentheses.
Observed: 5.4 (mm)
